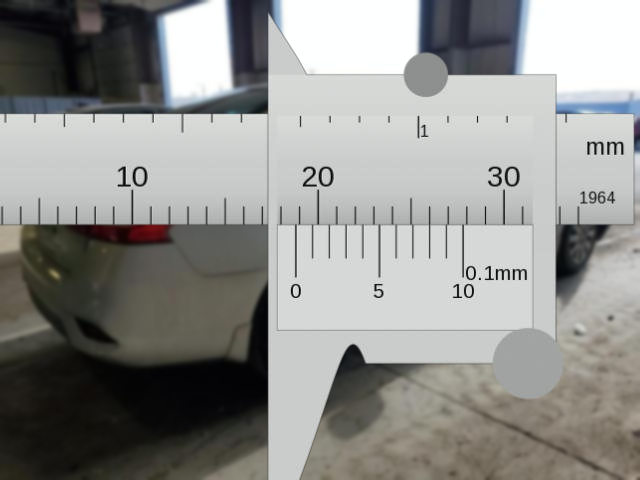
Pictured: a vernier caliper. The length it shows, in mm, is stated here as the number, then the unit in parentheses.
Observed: 18.8 (mm)
